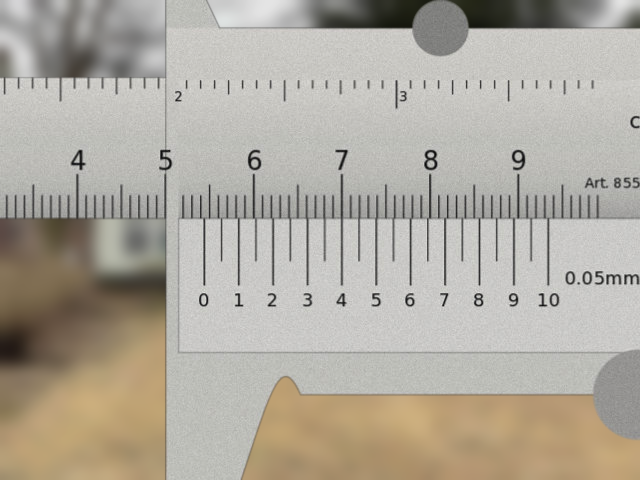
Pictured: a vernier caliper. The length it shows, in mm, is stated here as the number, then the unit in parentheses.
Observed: 54.4 (mm)
